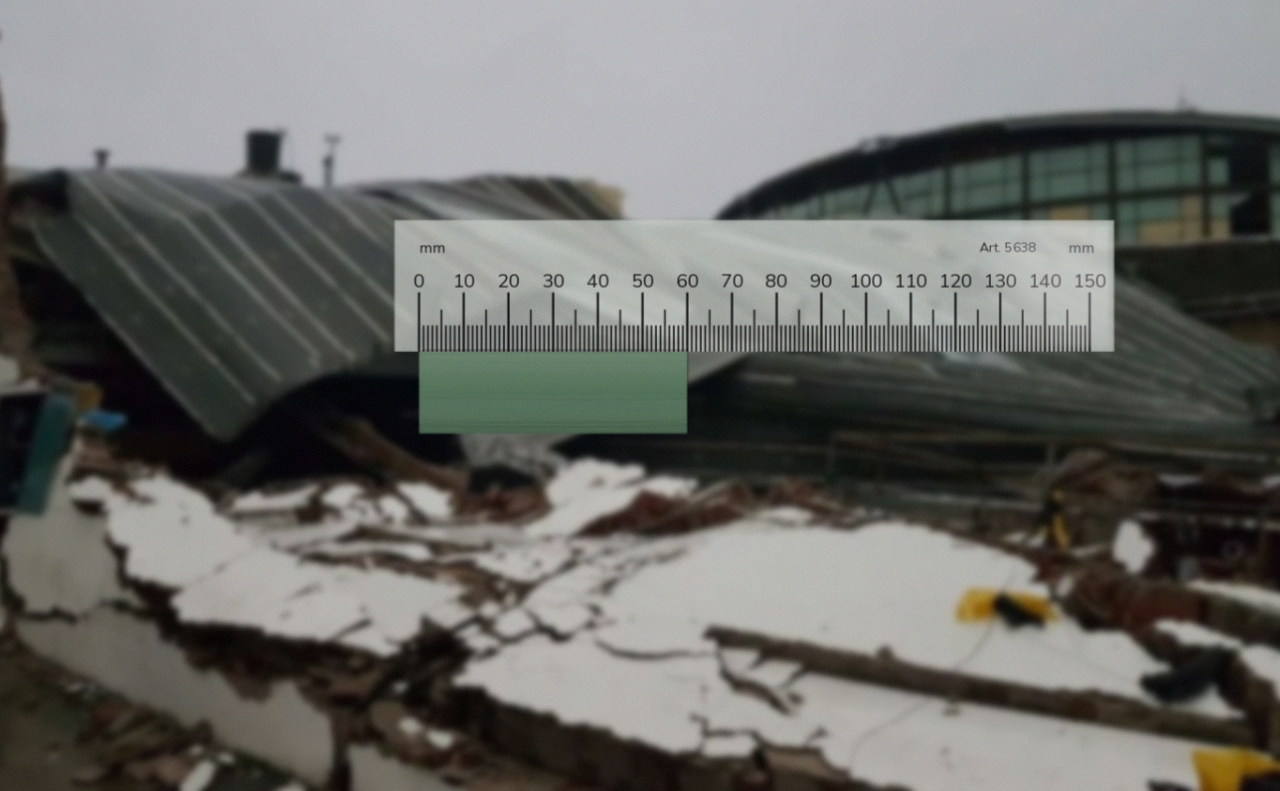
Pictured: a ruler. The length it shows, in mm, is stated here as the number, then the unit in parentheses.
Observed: 60 (mm)
